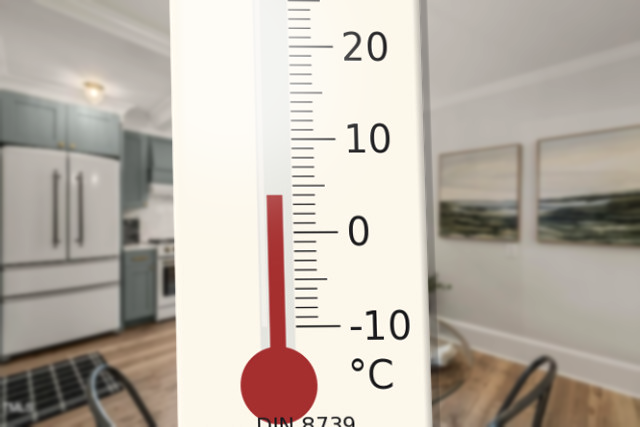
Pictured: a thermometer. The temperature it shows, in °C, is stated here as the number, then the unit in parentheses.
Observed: 4 (°C)
